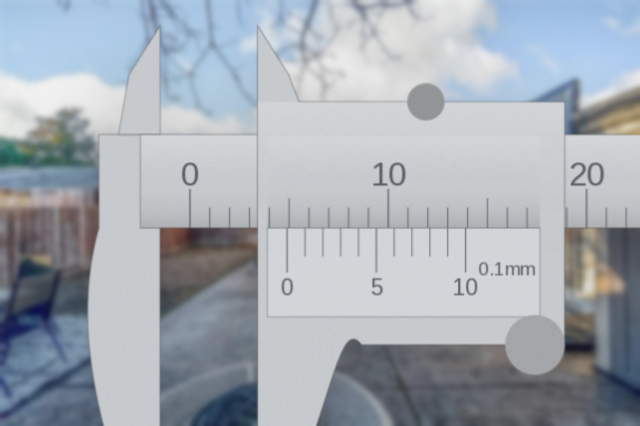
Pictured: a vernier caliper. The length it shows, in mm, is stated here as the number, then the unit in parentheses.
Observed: 4.9 (mm)
